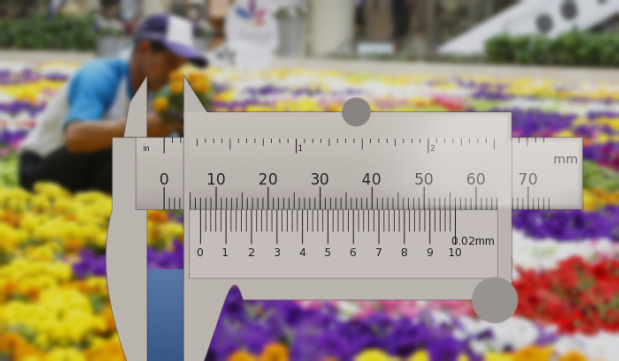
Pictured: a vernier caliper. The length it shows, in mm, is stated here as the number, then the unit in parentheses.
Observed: 7.0 (mm)
